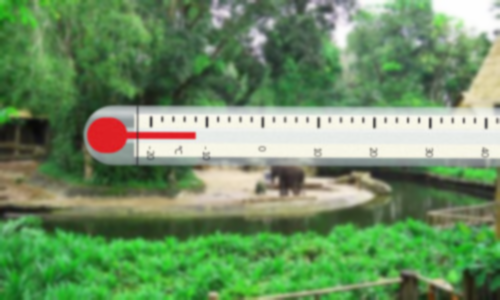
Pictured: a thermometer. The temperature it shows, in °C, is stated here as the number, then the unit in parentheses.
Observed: -12 (°C)
